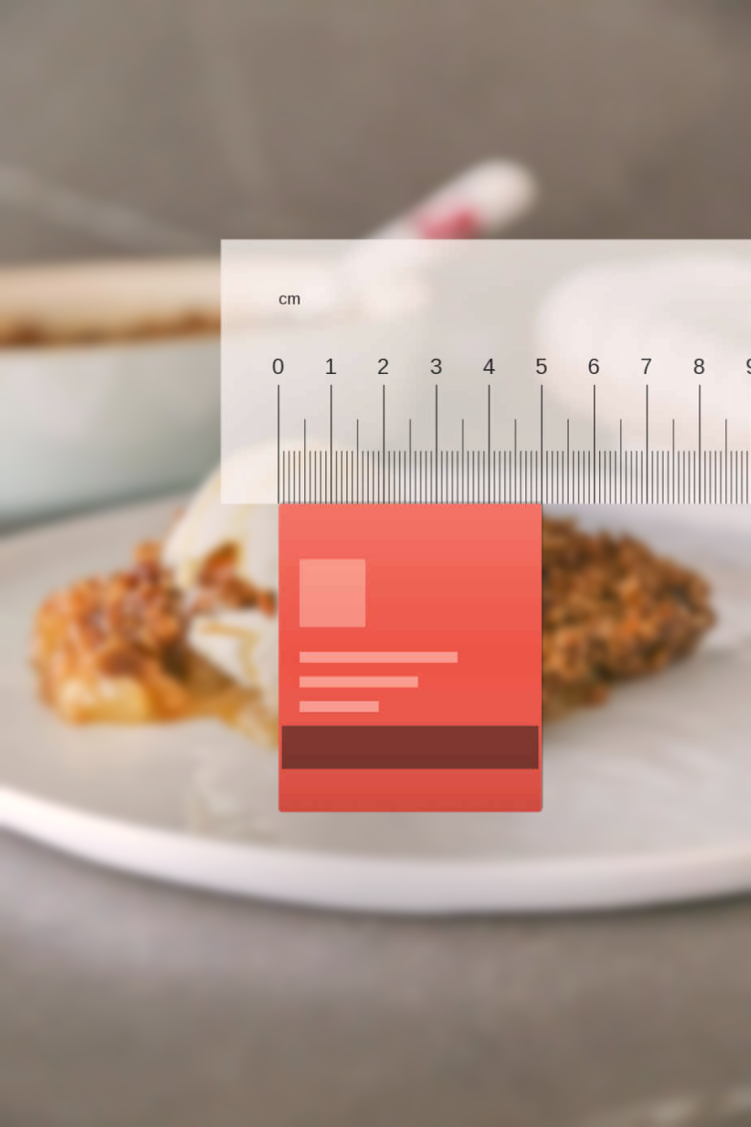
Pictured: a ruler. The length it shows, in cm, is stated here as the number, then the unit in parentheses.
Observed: 5 (cm)
